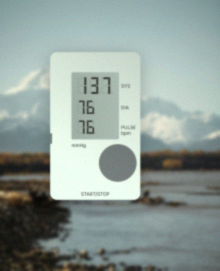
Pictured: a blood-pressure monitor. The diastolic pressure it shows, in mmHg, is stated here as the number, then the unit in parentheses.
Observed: 76 (mmHg)
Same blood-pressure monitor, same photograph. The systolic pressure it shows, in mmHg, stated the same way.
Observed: 137 (mmHg)
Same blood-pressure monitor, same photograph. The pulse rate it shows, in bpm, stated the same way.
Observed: 76 (bpm)
